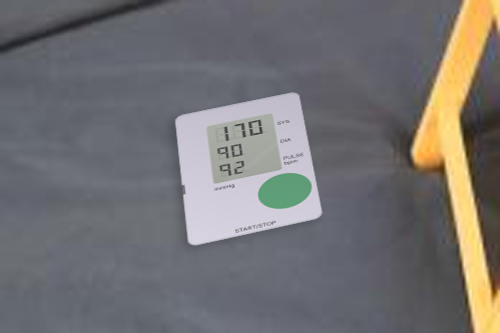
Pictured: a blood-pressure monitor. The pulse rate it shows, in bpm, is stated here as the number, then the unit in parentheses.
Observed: 92 (bpm)
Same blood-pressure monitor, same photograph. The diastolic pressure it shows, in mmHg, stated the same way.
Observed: 90 (mmHg)
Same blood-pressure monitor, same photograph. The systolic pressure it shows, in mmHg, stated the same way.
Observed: 170 (mmHg)
